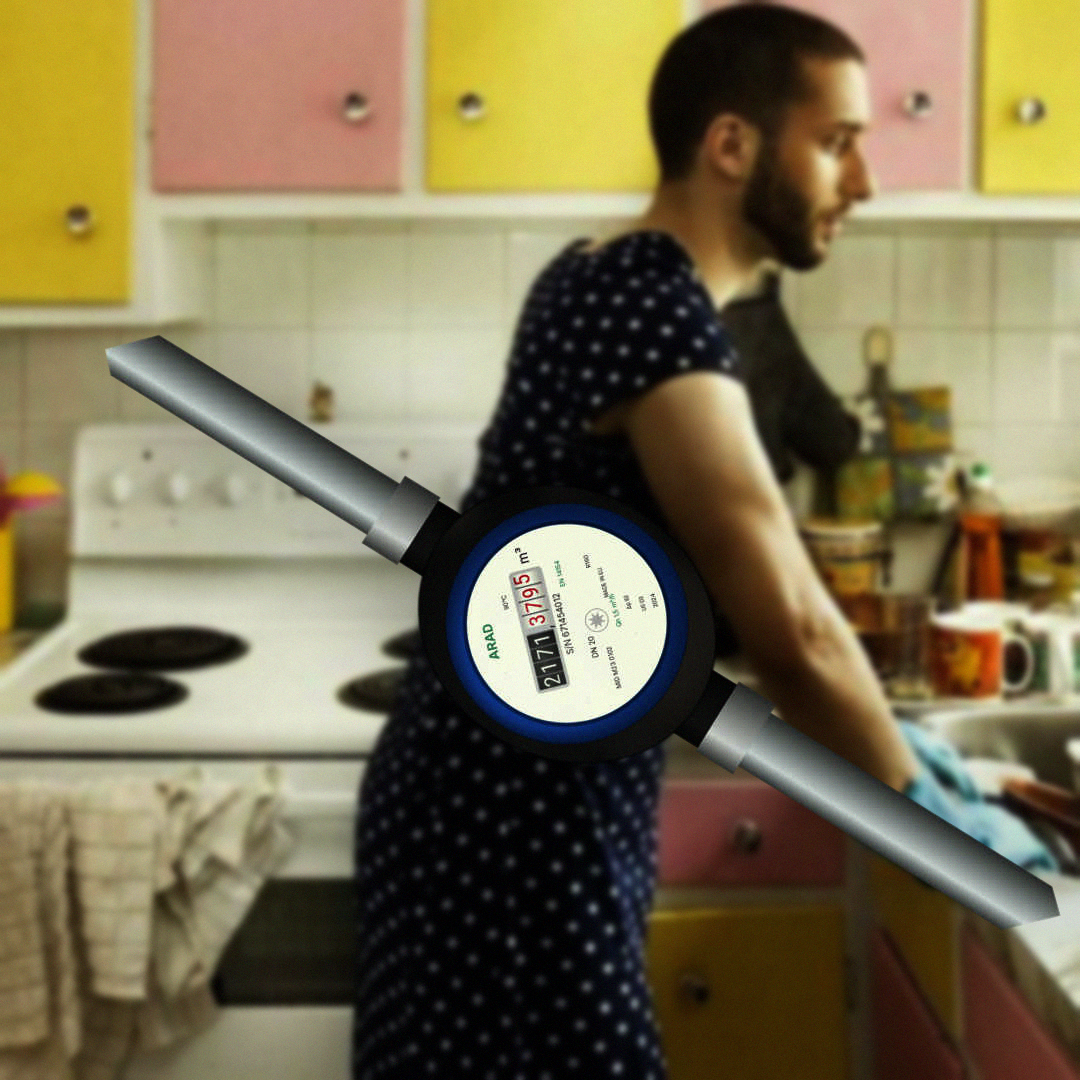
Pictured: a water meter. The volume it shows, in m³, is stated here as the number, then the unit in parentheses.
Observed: 2171.3795 (m³)
